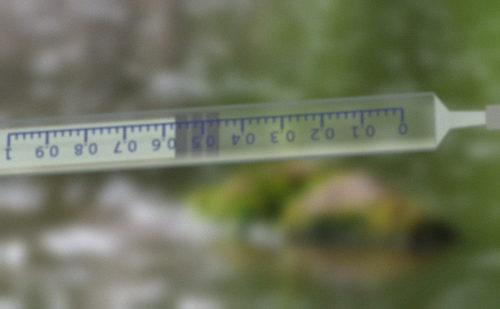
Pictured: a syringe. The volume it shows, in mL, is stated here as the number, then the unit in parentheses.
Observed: 0.46 (mL)
